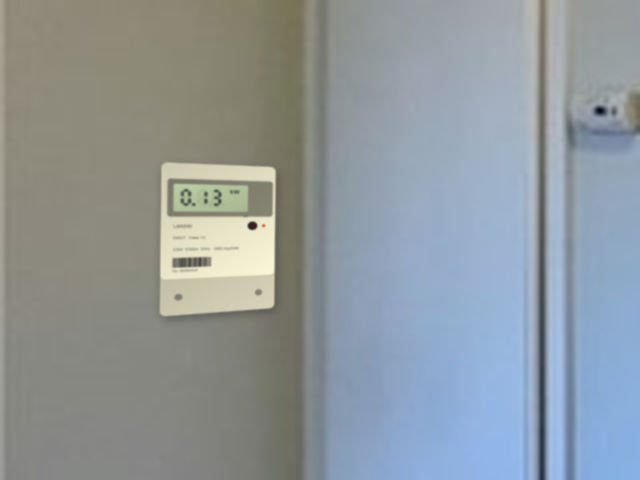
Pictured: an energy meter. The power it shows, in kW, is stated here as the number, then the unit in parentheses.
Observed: 0.13 (kW)
